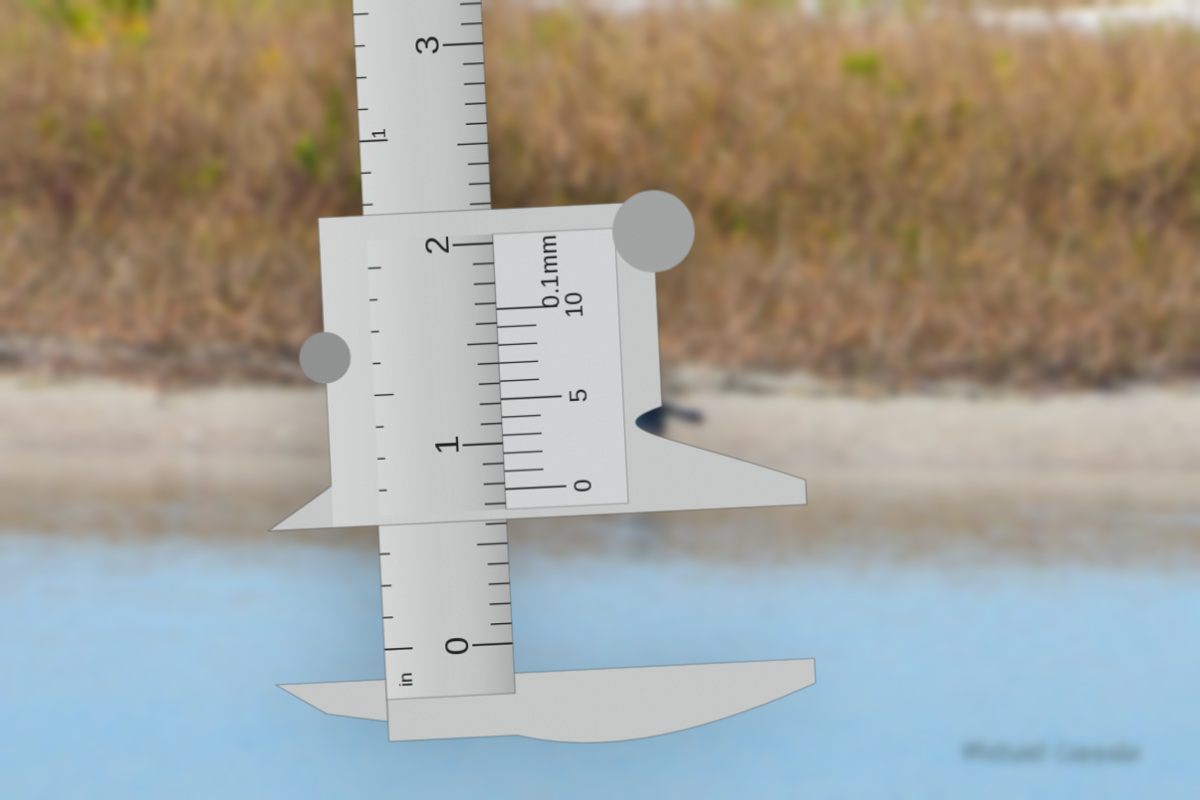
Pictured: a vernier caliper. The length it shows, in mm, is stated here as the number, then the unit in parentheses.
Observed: 7.7 (mm)
